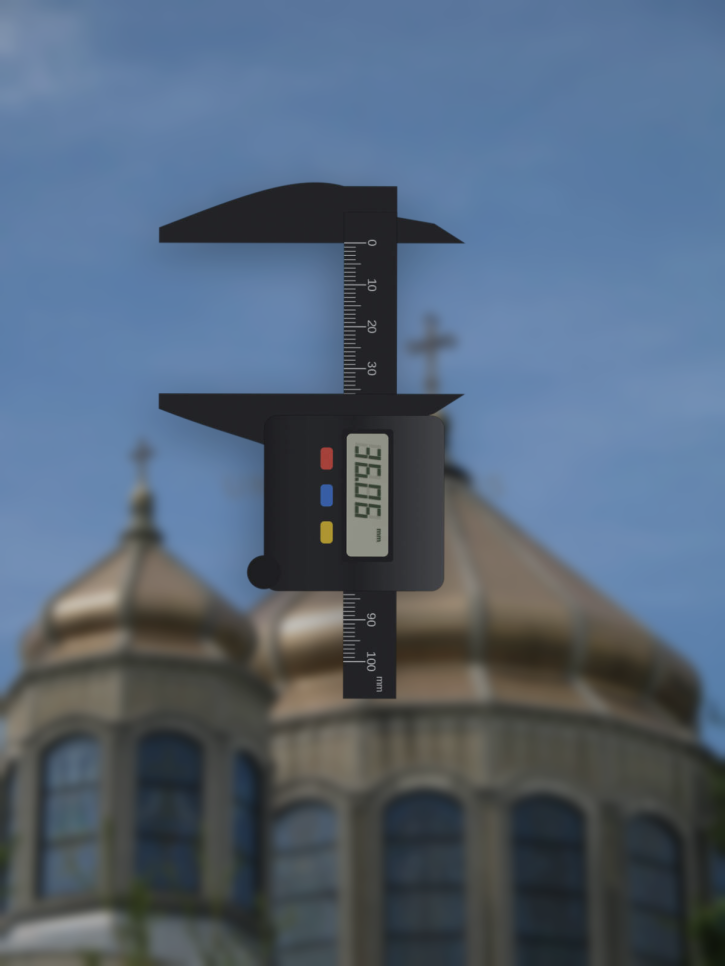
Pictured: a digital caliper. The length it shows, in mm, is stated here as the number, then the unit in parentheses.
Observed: 36.06 (mm)
